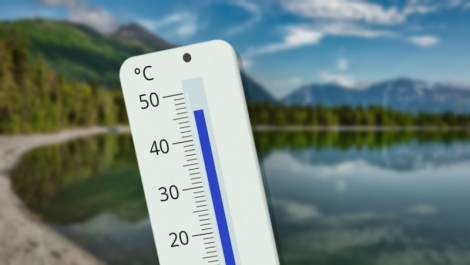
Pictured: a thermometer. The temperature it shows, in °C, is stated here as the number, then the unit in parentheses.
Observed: 46 (°C)
